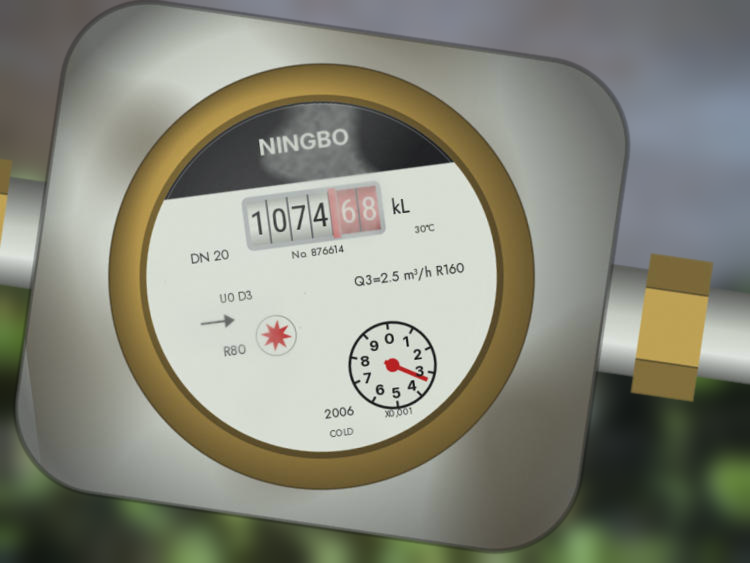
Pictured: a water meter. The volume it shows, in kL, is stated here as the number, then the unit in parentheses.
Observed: 1074.683 (kL)
